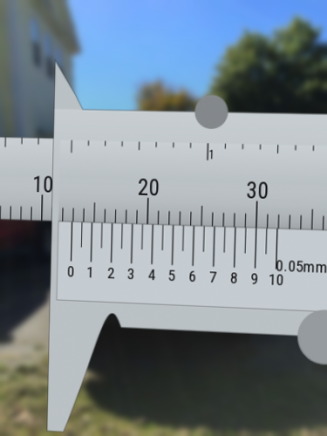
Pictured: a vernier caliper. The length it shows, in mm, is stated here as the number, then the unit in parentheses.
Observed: 12.9 (mm)
